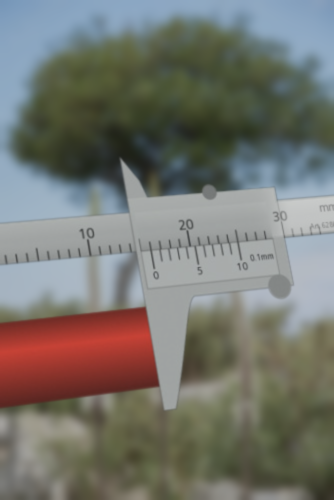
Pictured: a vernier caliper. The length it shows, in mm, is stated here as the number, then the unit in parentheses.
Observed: 16.0 (mm)
